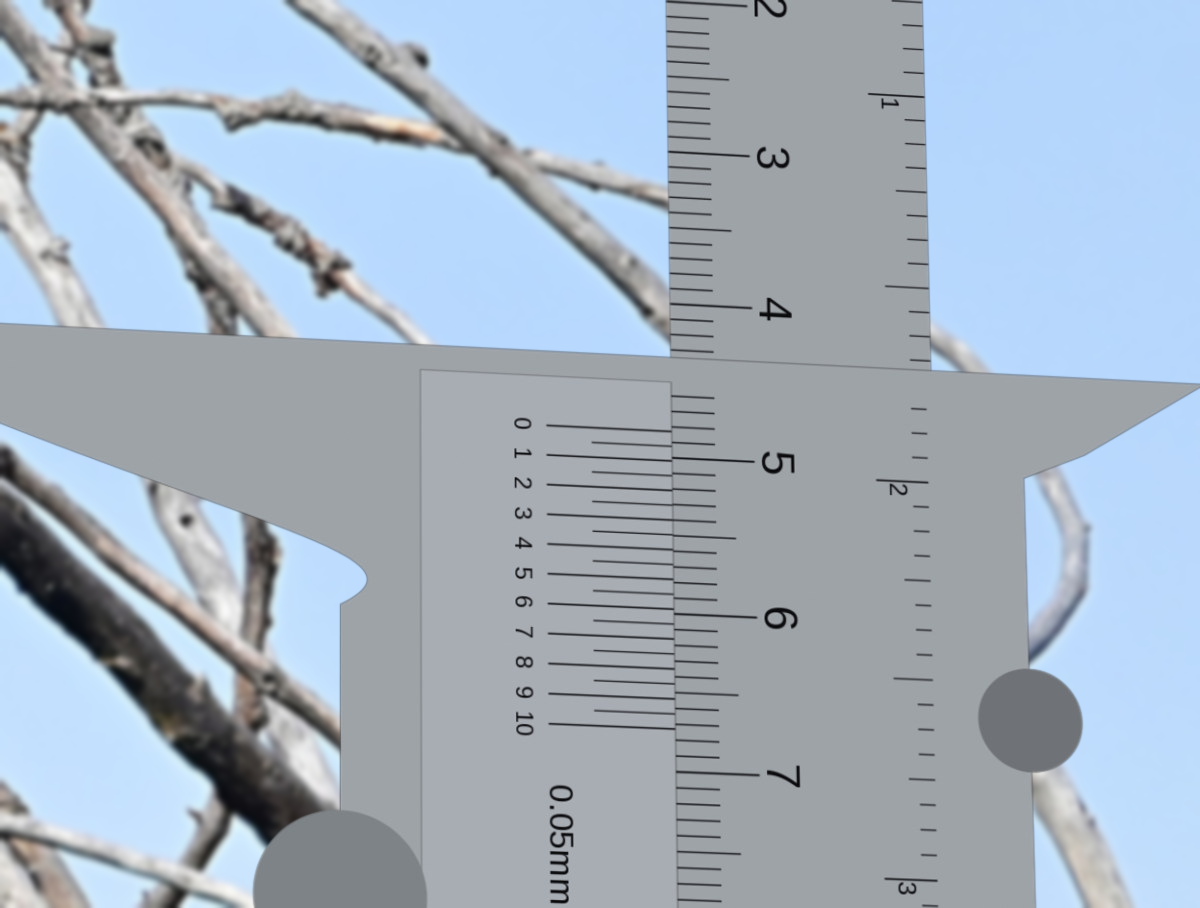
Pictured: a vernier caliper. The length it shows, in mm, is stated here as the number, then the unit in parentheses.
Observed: 48.3 (mm)
